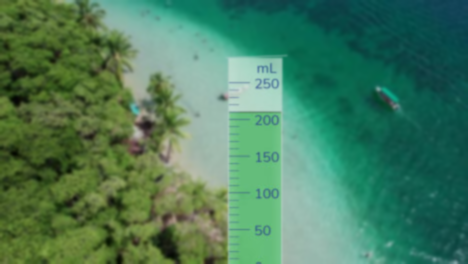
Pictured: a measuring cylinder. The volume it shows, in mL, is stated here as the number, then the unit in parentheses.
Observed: 210 (mL)
